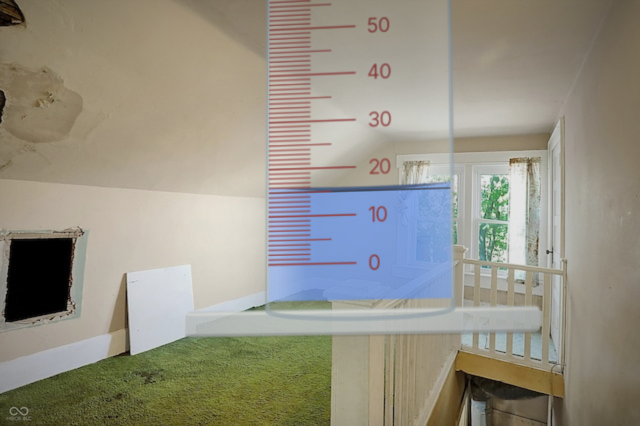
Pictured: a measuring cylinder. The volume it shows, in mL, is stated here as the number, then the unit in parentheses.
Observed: 15 (mL)
